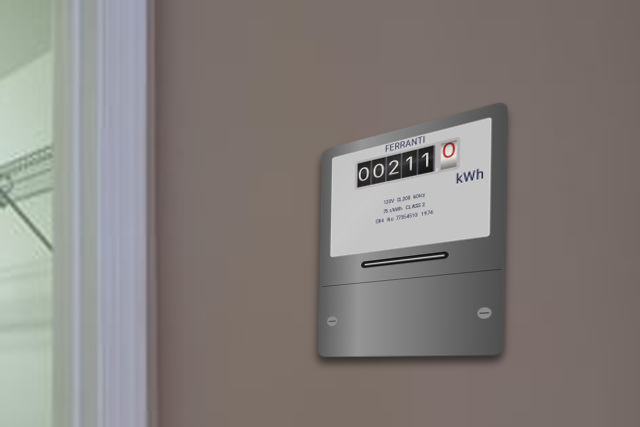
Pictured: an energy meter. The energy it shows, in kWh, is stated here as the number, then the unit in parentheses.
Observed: 211.0 (kWh)
